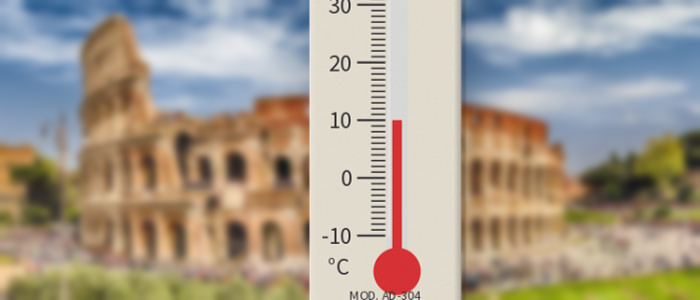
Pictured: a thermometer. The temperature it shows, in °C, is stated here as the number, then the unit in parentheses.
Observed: 10 (°C)
